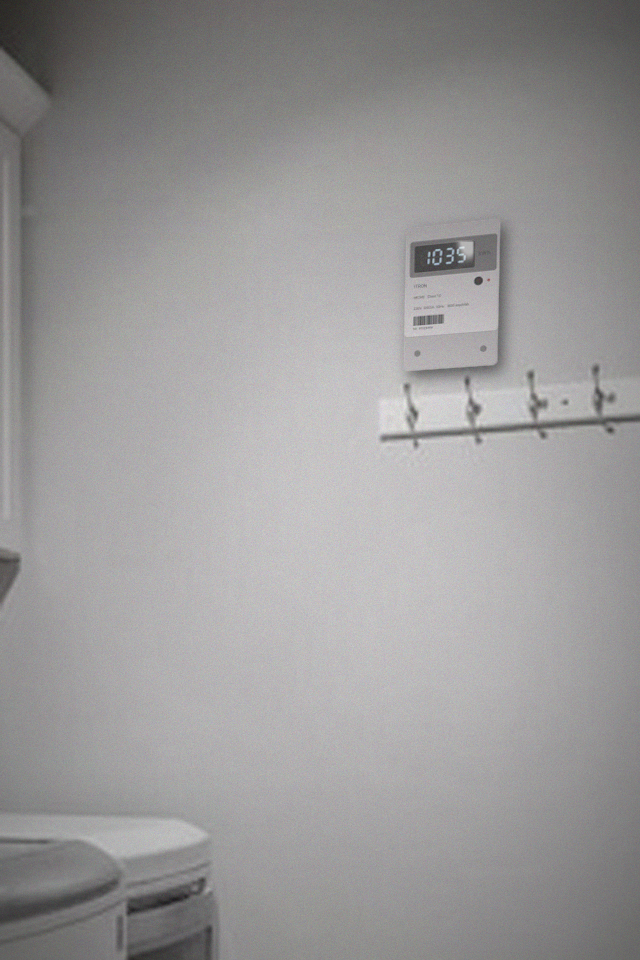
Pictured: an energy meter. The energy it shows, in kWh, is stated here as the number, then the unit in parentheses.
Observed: 1035 (kWh)
